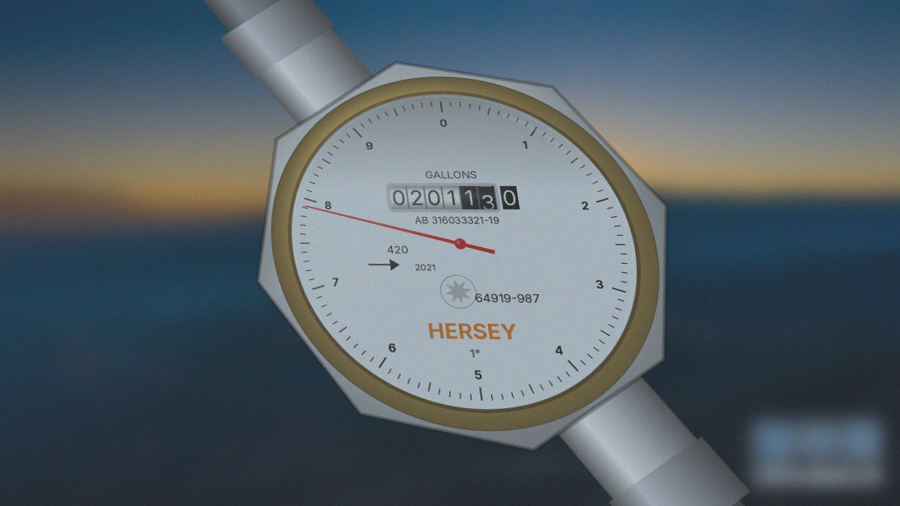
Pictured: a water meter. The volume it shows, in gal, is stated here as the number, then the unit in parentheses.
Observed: 201127.9 (gal)
